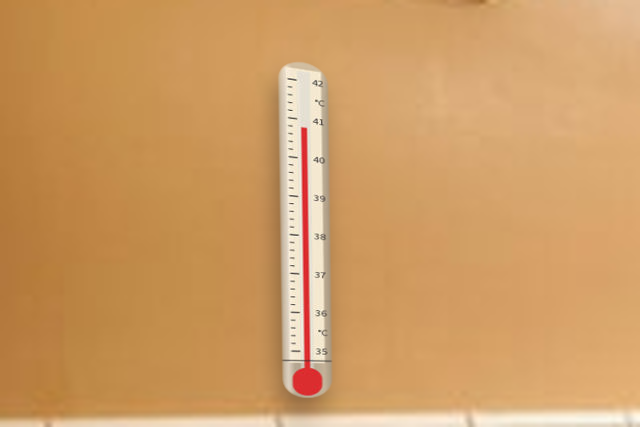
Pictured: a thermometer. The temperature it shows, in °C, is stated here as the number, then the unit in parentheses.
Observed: 40.8 (°C)
